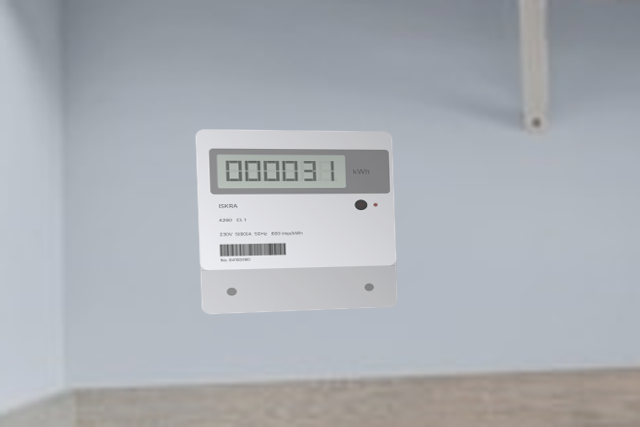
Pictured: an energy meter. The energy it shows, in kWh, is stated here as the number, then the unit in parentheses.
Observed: 31 (kWh)
